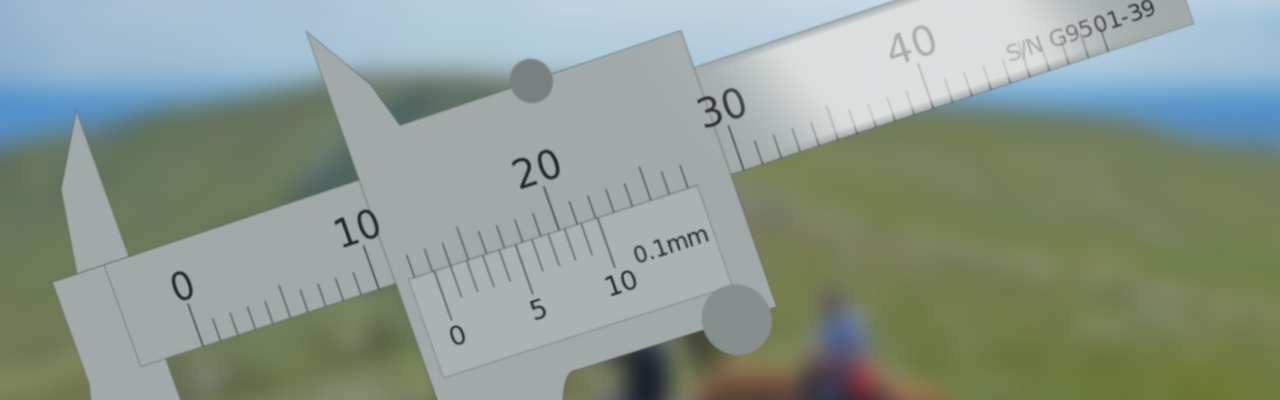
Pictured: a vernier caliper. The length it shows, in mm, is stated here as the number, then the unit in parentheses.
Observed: 13.1 (mm)
